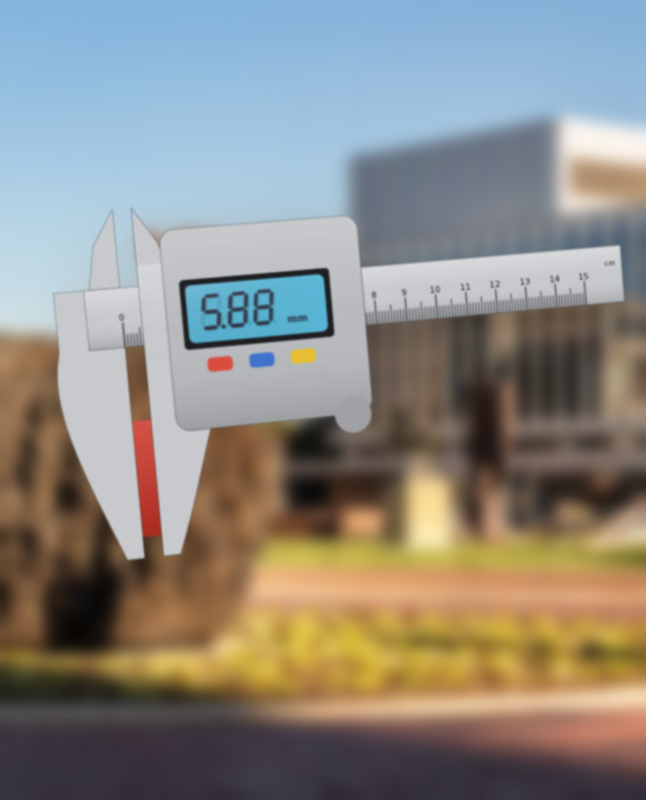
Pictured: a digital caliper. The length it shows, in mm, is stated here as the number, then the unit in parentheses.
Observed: 5.88 (mm)
